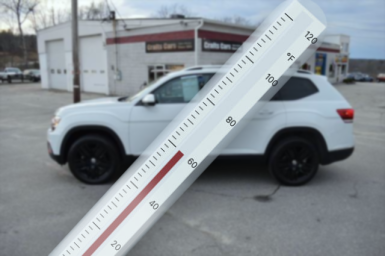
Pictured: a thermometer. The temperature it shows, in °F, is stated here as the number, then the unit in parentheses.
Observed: 60 (°F)
